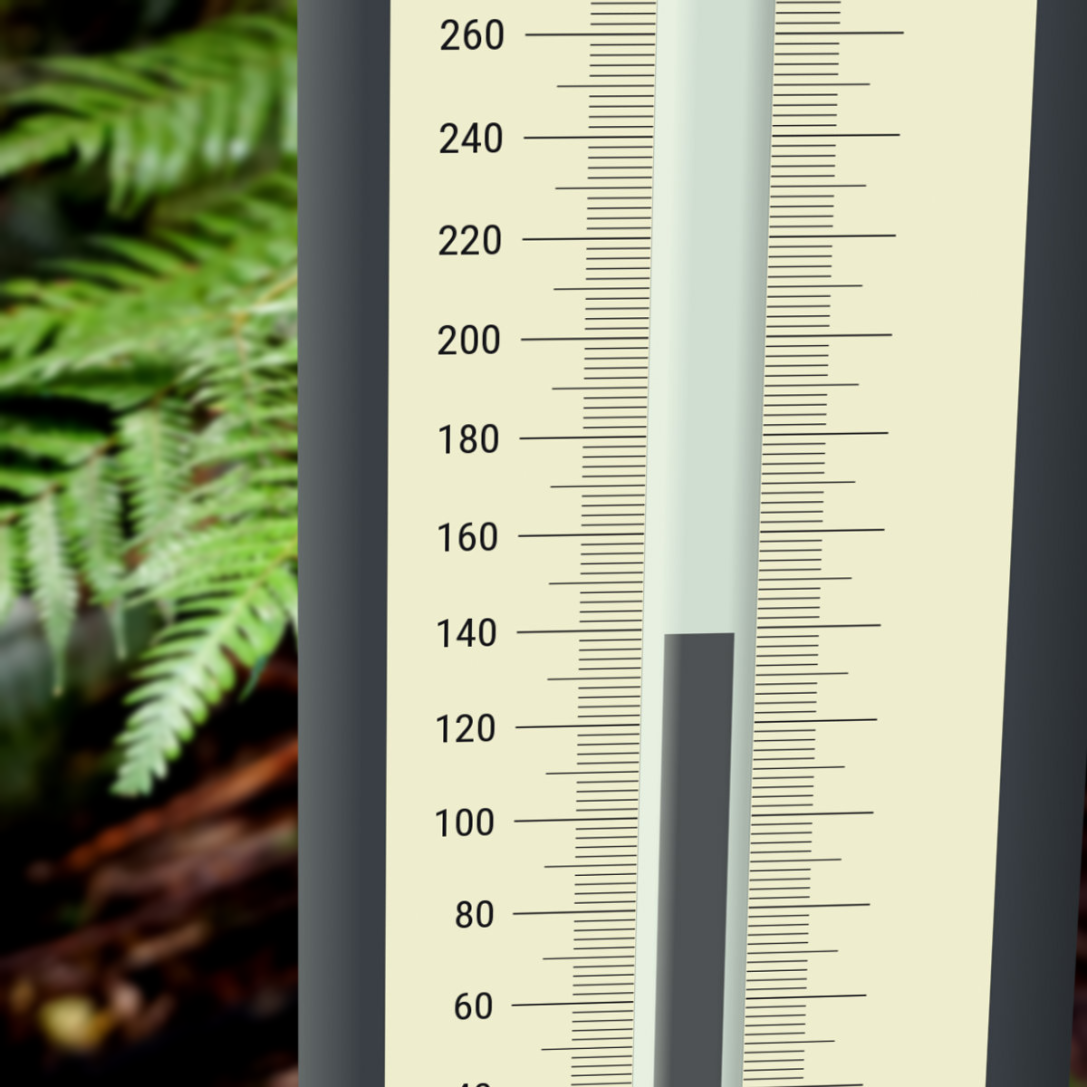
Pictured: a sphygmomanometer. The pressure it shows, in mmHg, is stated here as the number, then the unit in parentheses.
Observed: 139 (mmHg)
